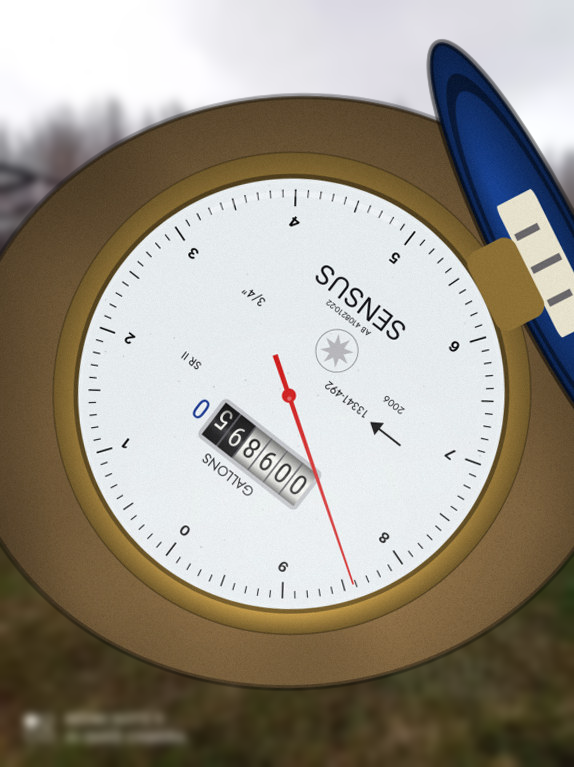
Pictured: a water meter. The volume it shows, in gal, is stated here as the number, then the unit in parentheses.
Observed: 98948.4 (gal)
